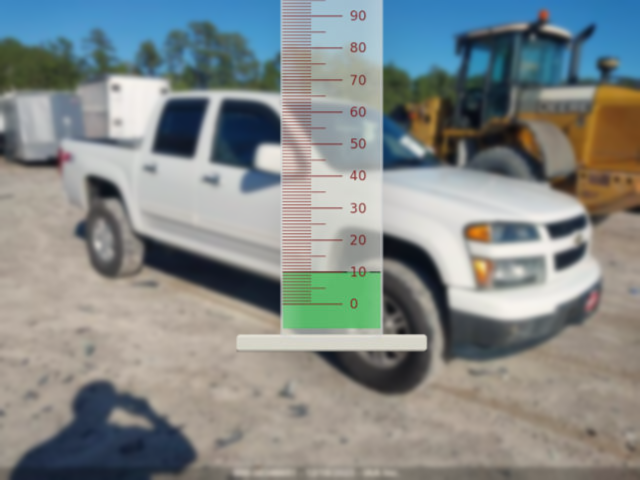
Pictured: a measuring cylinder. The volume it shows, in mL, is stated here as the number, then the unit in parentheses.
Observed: 10 (mL)
